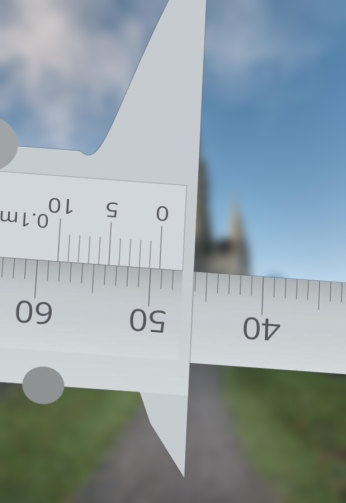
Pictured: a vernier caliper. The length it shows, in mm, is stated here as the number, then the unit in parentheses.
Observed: 49.2 (mm)
